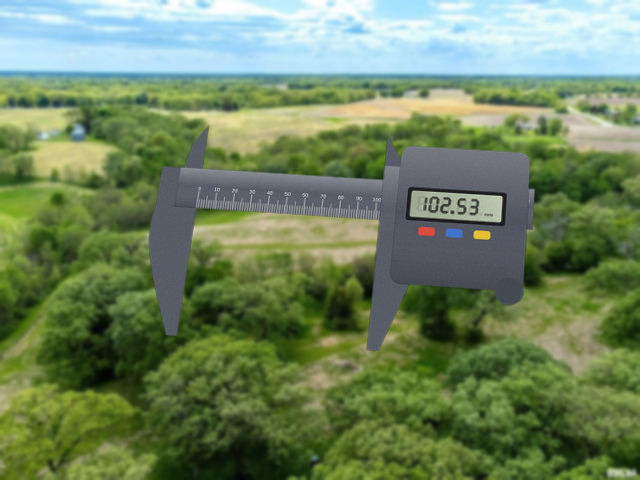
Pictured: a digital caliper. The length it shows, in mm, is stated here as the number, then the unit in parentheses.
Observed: 102.53 (mm)
